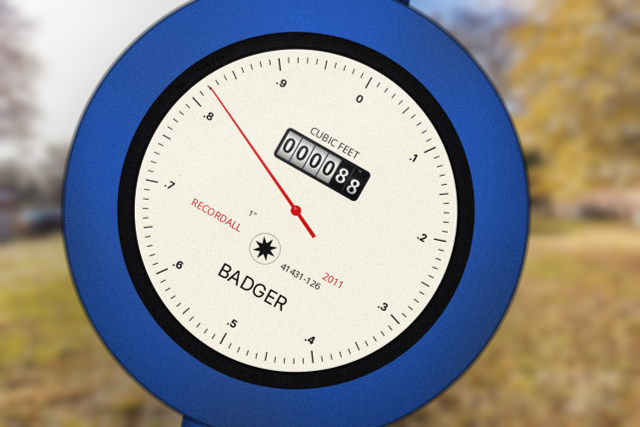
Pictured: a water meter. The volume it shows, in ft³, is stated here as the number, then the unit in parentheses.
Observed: 87.82 (ft³)
